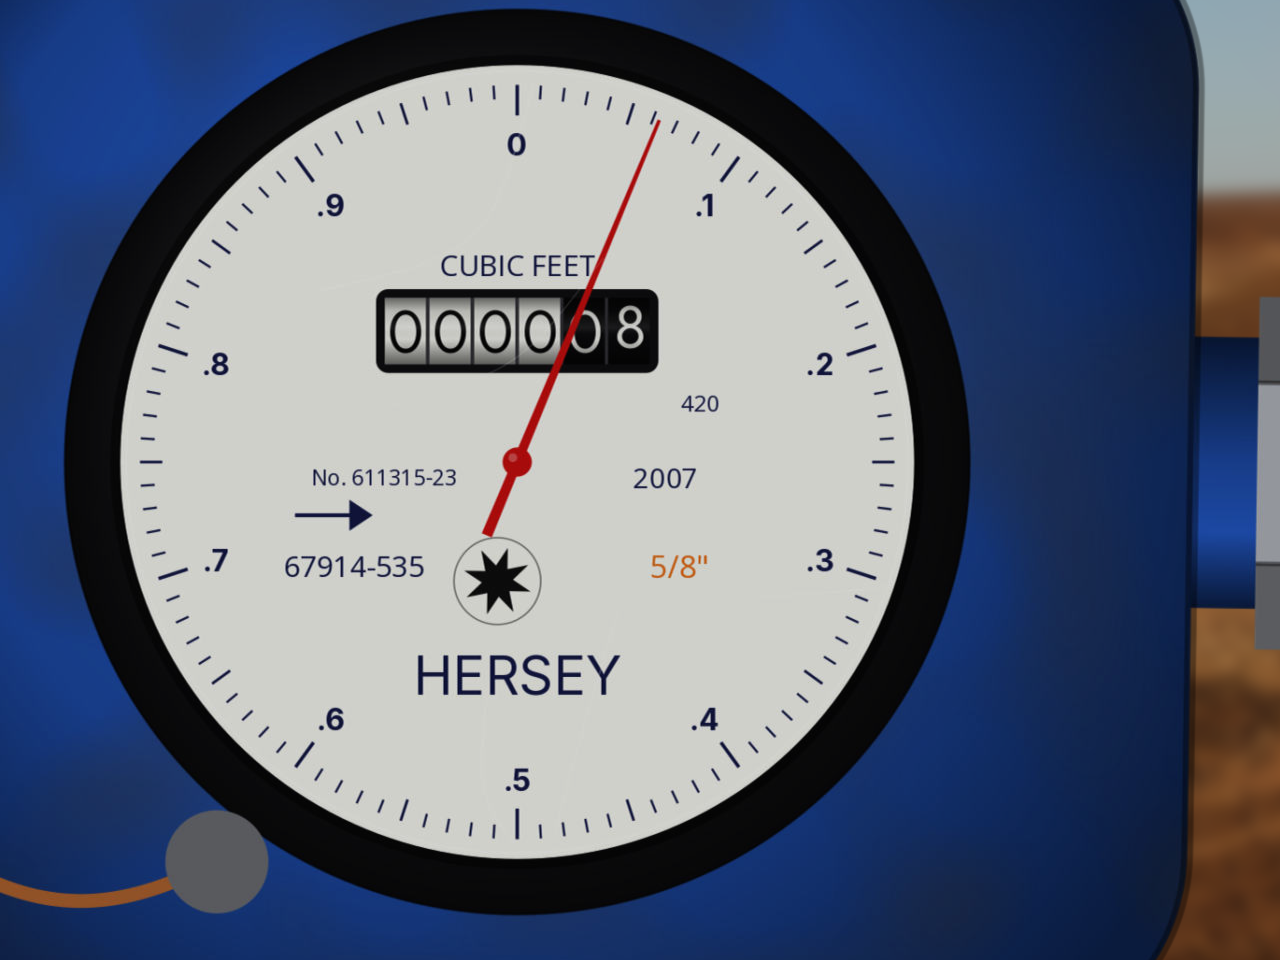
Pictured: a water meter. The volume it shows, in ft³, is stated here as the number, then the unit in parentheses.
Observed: 8.06 (ft³)
